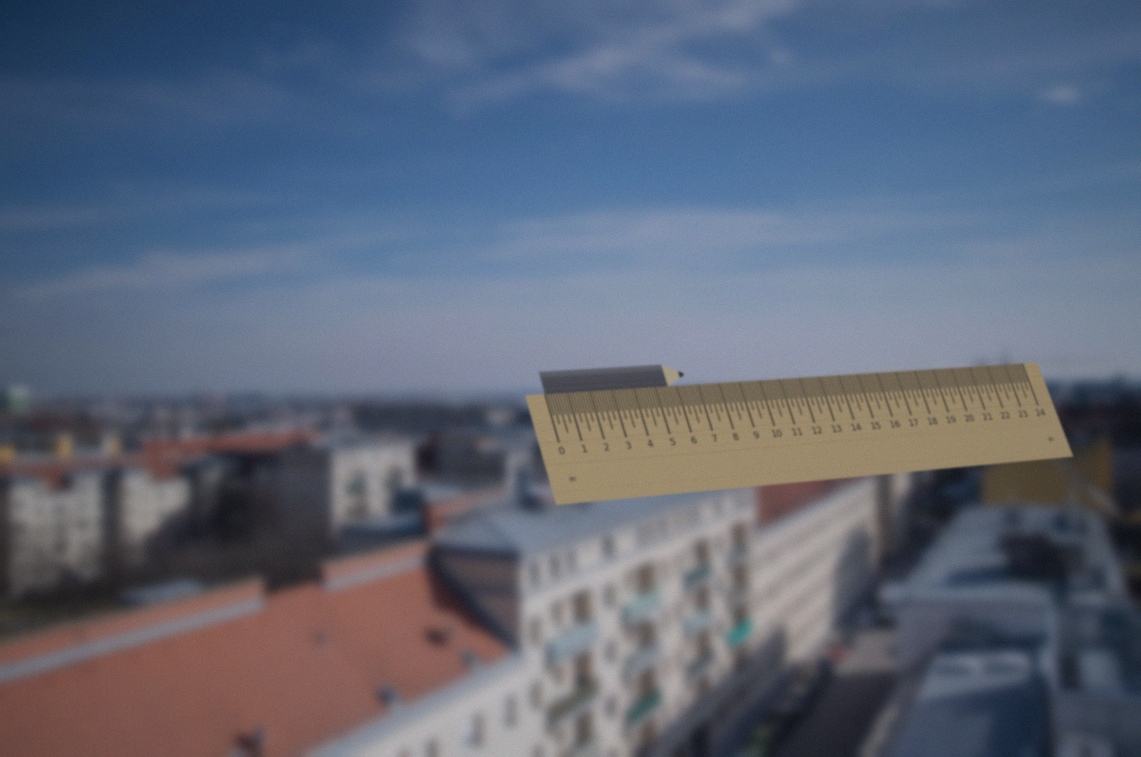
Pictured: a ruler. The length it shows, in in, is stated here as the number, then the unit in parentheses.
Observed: 6.5 (in)
